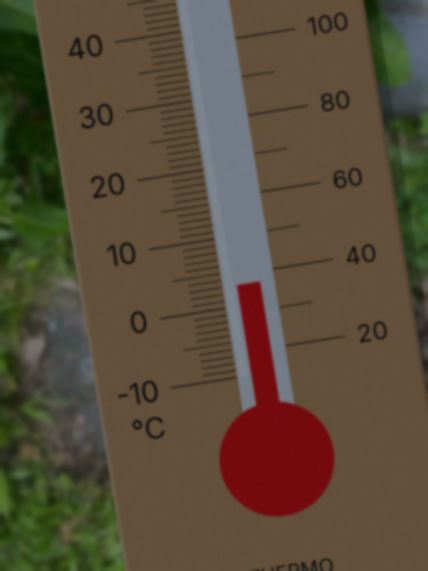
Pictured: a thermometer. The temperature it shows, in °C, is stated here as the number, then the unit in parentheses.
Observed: 3 (°C)
